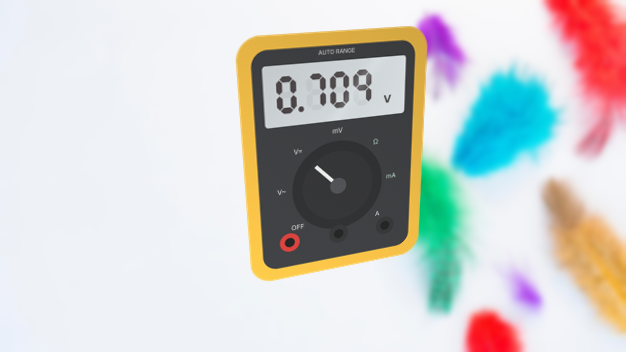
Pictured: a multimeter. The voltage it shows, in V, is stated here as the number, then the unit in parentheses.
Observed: 0.709 (V)
